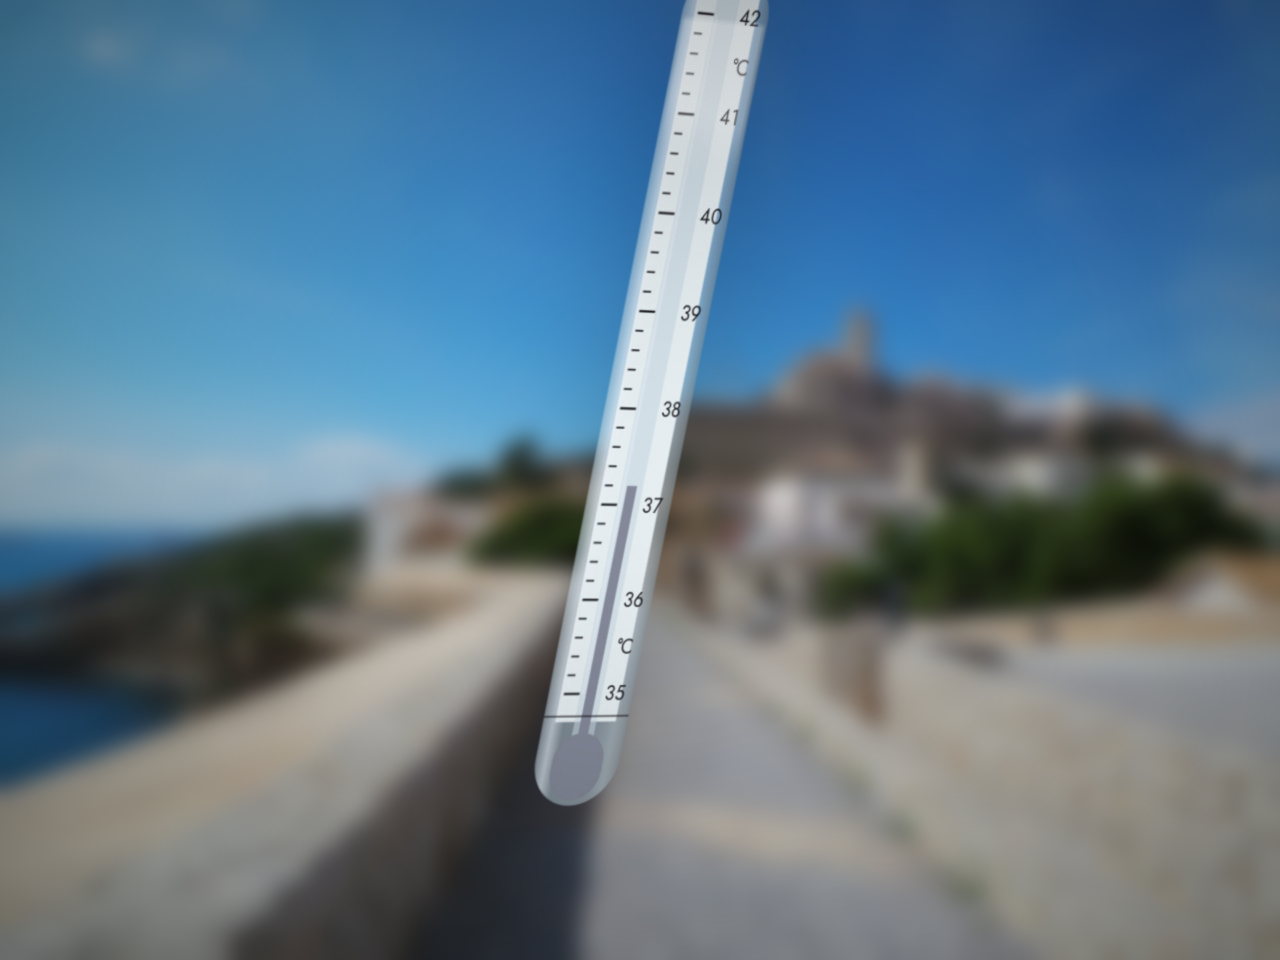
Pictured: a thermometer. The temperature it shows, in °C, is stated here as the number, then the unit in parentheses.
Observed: 37.2 (°C)
